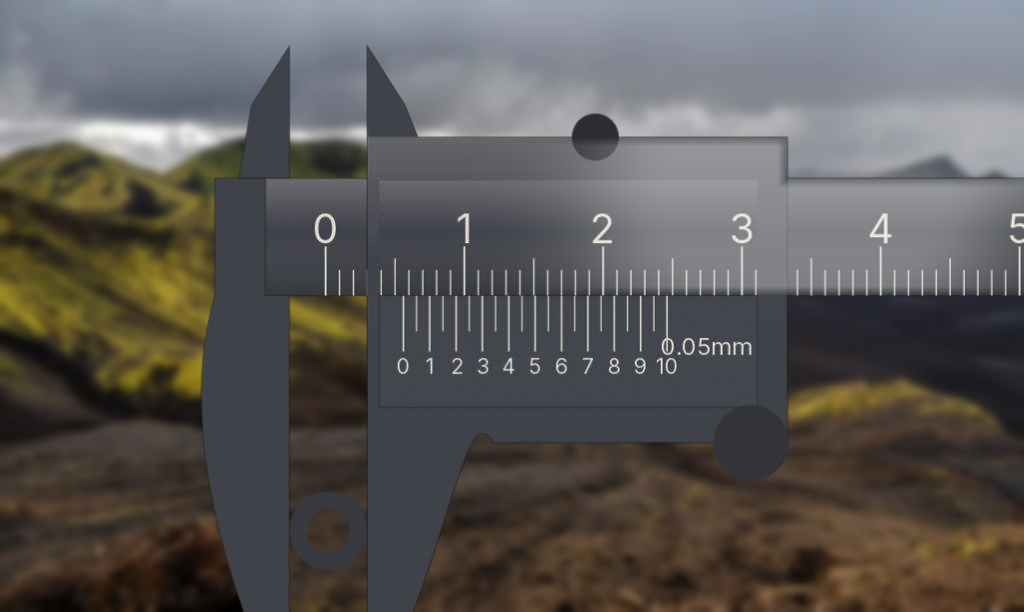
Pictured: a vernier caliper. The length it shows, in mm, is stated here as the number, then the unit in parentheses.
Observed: 5.6 (mm)
